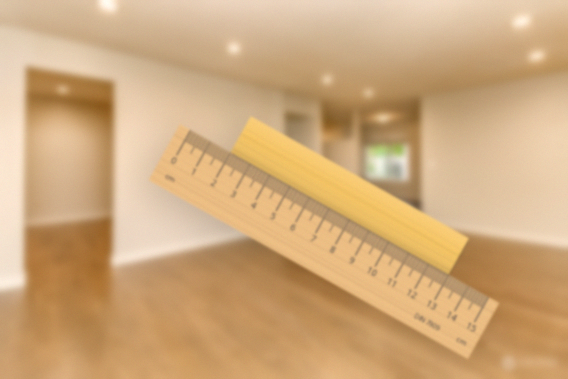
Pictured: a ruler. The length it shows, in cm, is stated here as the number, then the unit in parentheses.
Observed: 11 (cm)
